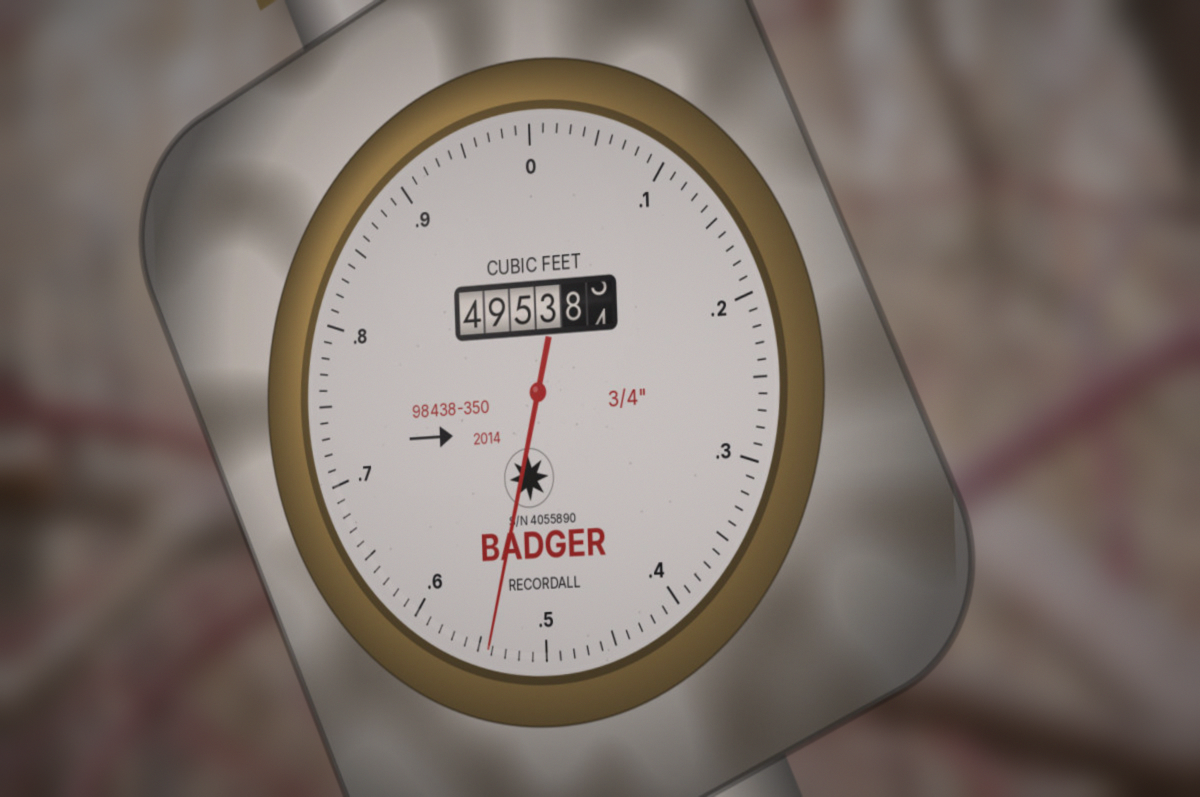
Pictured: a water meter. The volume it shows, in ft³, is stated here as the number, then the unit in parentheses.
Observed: 495383.54 (ft³)
